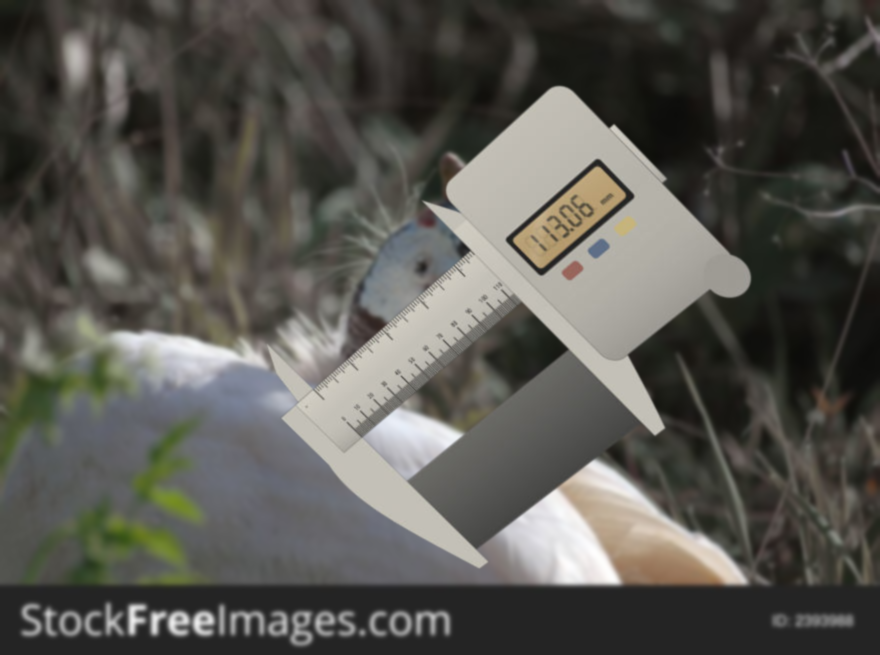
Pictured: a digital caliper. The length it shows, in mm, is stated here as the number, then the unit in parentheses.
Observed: 113.06 (mm)
